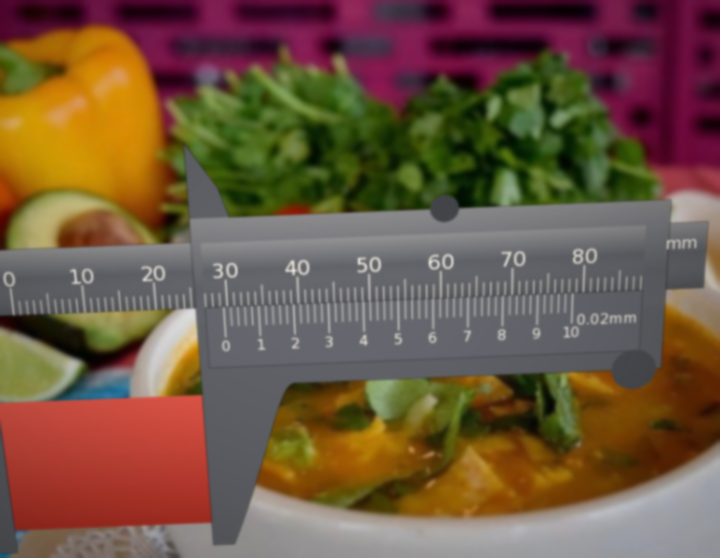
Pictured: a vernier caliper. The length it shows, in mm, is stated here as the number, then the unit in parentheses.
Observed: 29.5 (mm)
